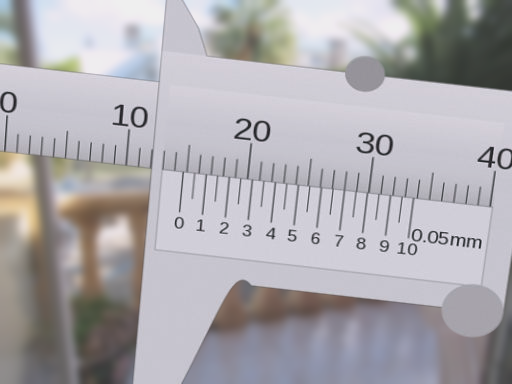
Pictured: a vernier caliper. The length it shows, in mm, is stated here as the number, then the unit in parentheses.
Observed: 14.7 (mm)
